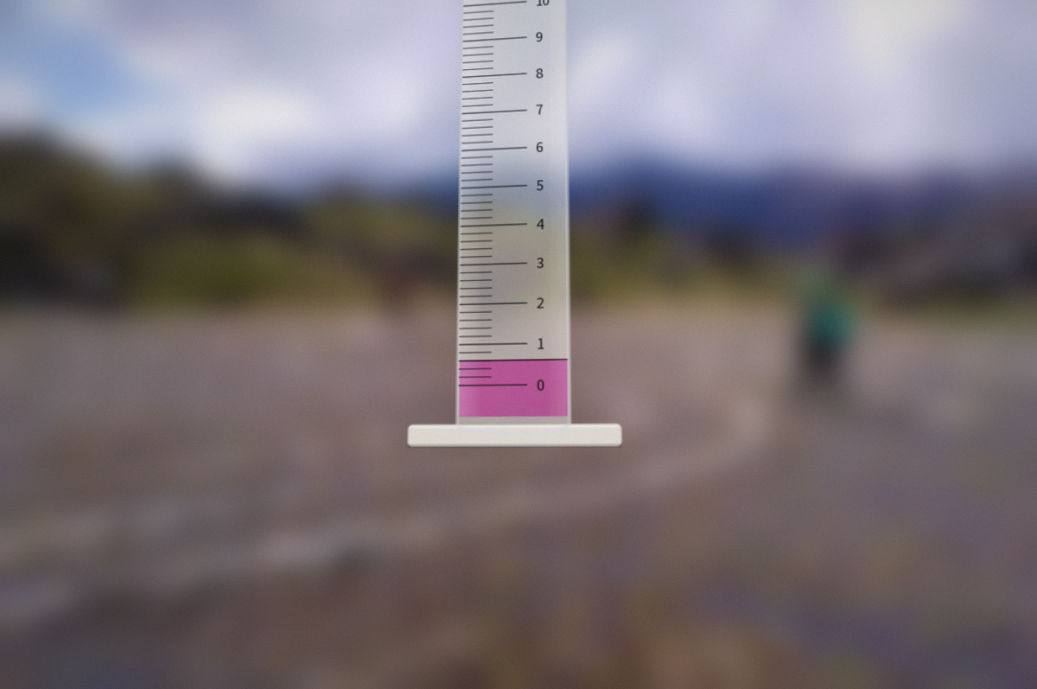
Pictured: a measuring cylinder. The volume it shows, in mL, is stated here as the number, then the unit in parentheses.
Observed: 0.6 (mL)
